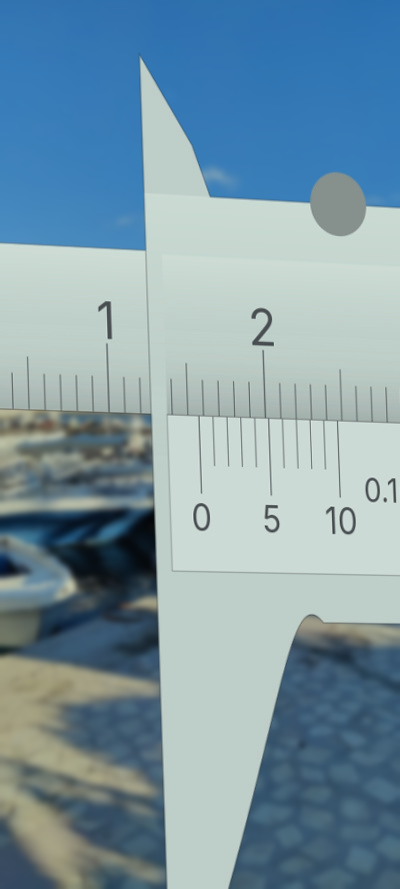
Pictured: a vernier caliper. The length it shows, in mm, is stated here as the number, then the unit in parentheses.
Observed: 15.7 (mm)
